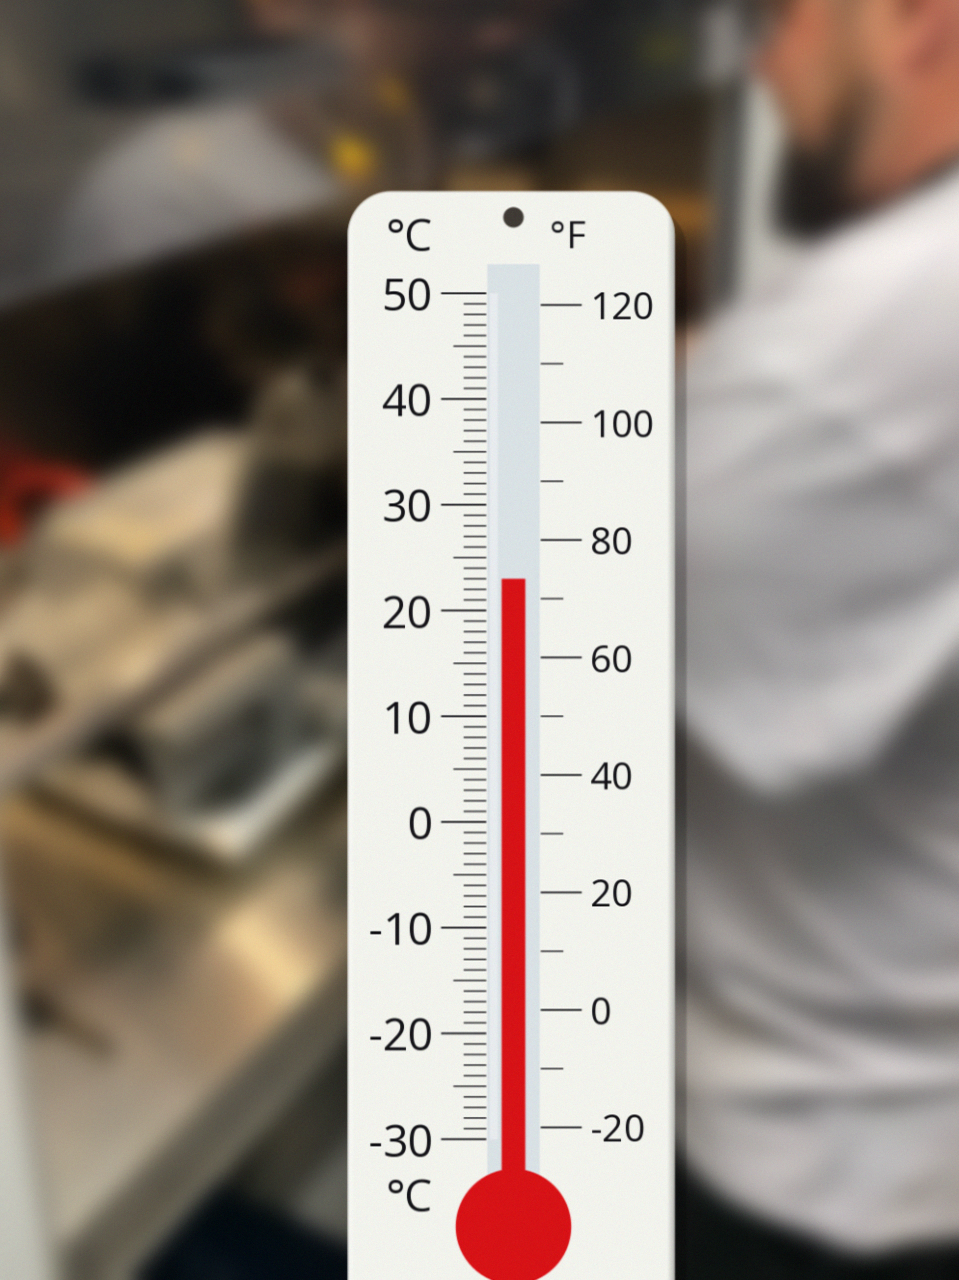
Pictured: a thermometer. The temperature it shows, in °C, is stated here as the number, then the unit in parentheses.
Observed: 23 (°C)
